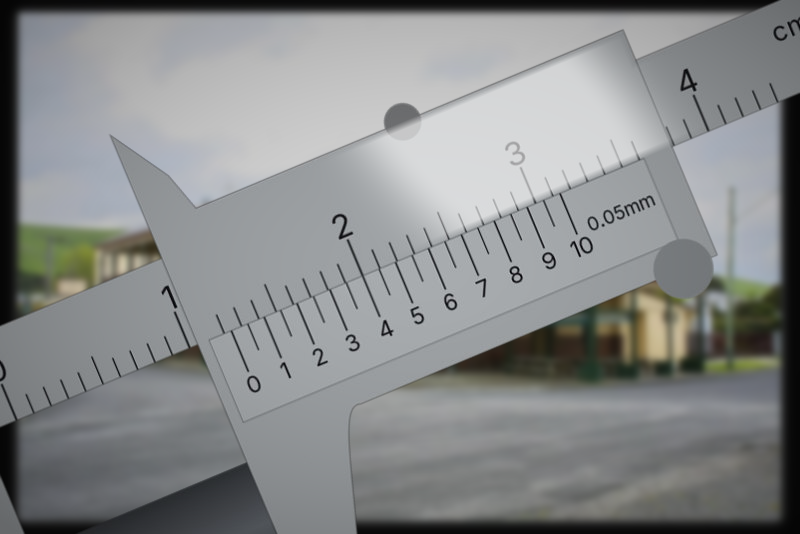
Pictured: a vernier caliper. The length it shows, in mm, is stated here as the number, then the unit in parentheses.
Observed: 12.4 (mm)
